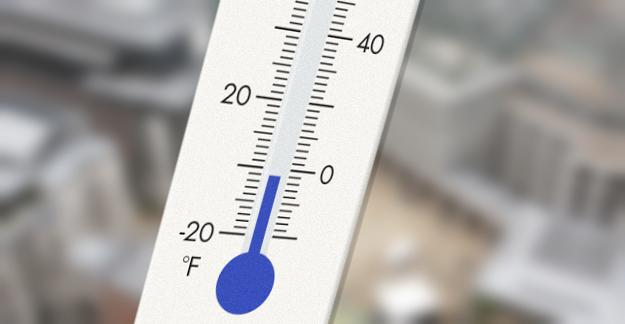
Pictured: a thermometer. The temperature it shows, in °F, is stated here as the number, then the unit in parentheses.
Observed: -2 (°F)
